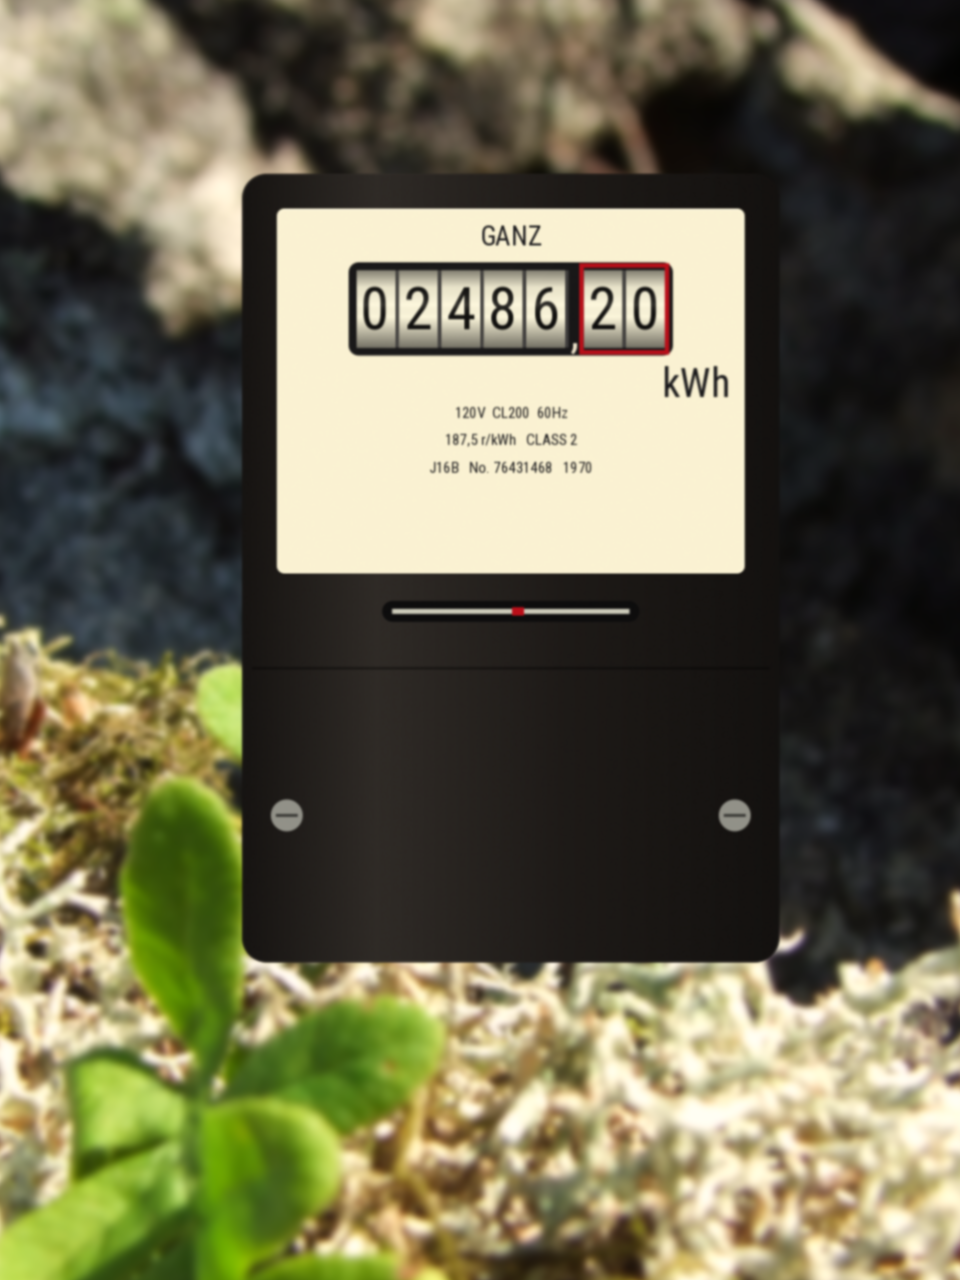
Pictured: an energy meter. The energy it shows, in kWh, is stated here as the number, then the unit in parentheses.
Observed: 2486.20 (kWh)
